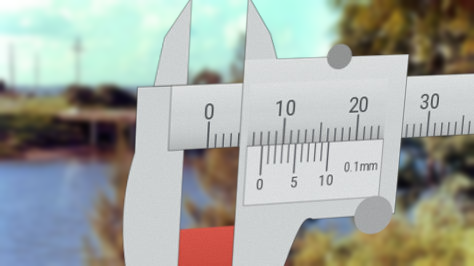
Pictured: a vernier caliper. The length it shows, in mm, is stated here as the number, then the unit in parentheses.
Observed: 7.2 (mm)
